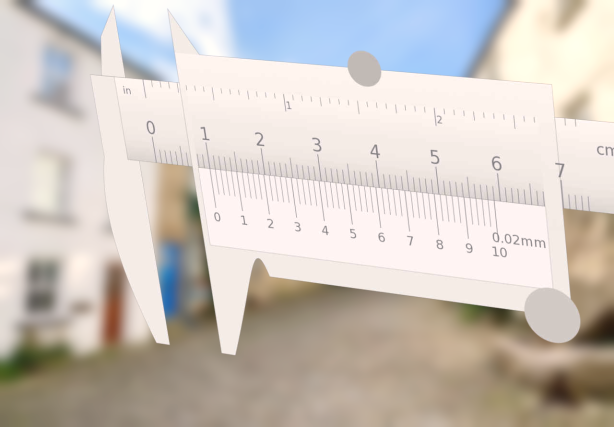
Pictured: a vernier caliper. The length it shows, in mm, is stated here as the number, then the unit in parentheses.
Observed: 10.0 (mm)
